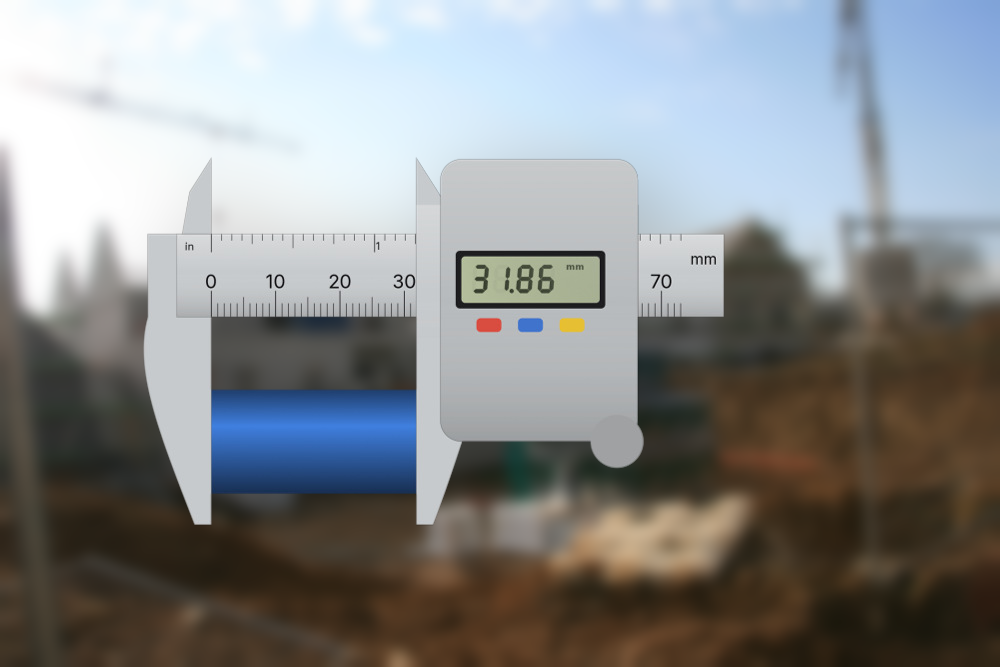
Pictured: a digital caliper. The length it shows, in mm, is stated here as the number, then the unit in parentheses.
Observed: 31.86 (mm)
